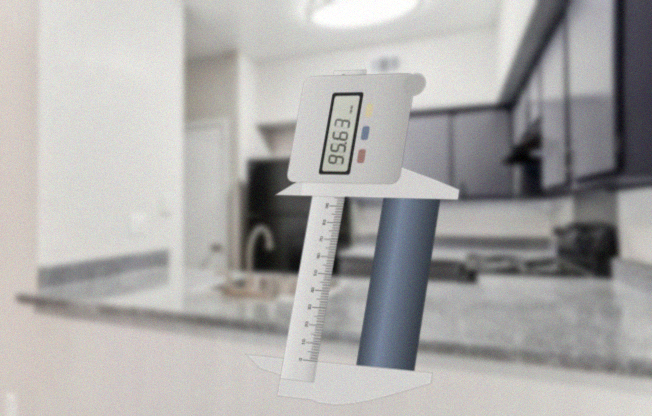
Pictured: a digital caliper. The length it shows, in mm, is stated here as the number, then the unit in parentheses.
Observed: 95.63 (mm)
